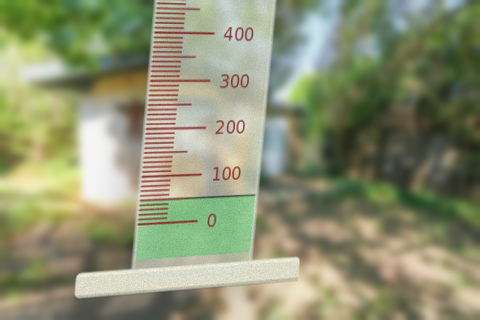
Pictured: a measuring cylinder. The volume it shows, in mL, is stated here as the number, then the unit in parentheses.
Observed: 50 (mL)
